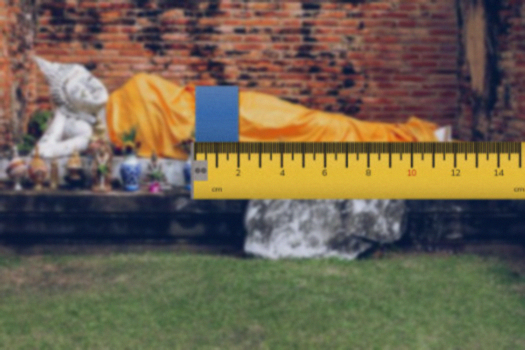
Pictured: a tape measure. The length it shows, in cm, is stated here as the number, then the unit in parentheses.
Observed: 2 (cm)
